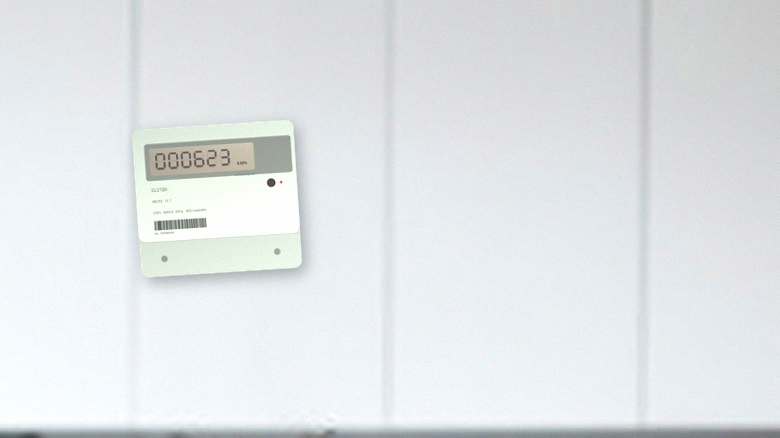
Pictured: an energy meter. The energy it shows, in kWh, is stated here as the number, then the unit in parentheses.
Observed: 623 (kWh)
